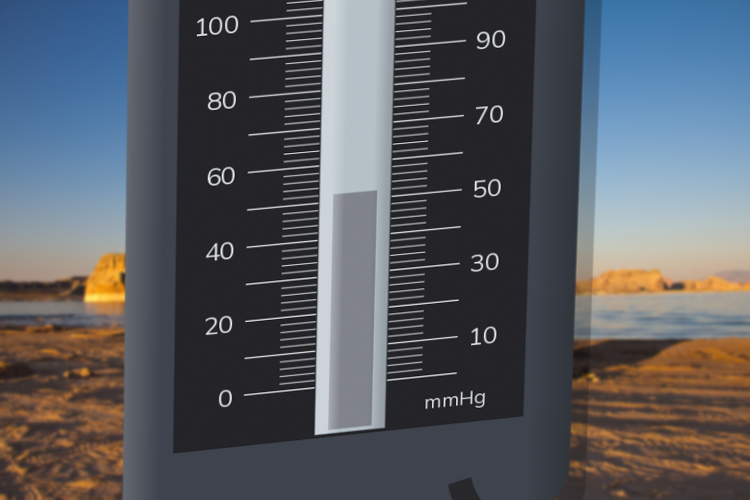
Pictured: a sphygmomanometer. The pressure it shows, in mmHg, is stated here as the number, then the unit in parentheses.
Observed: 52 (mmHg)
